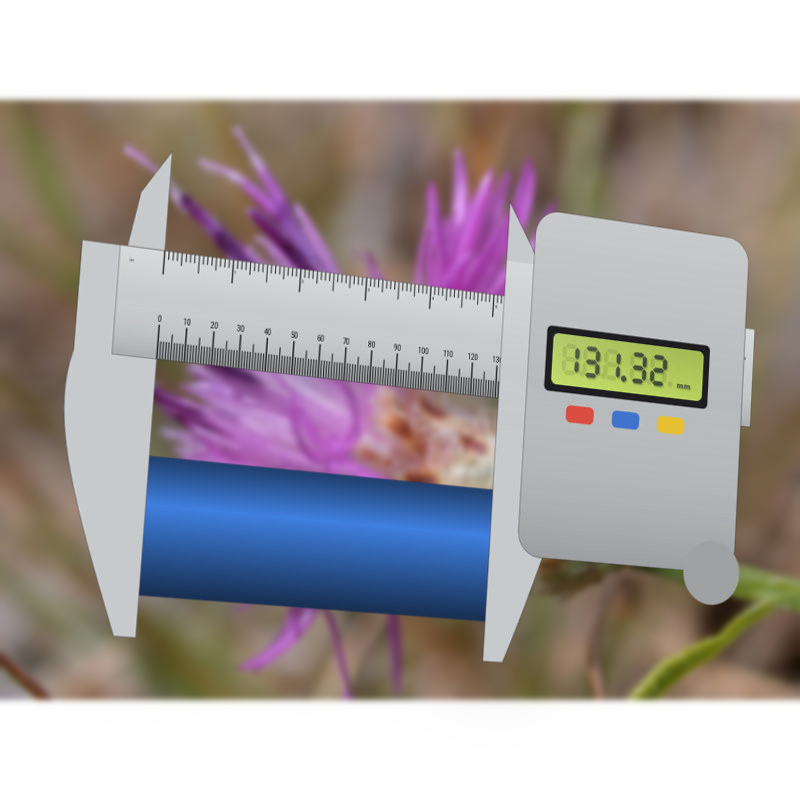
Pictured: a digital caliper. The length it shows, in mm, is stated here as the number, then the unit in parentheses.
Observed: 131.32 (mm)
